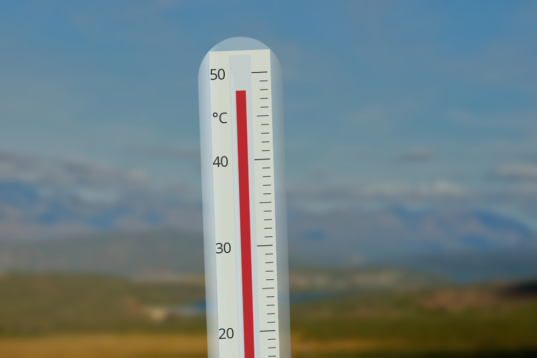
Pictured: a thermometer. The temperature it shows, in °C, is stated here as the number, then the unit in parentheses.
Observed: 48 (°C)
